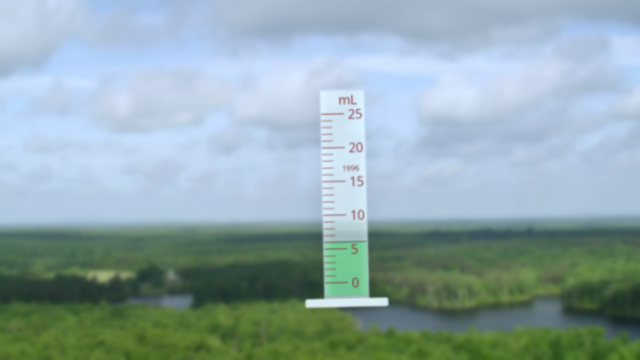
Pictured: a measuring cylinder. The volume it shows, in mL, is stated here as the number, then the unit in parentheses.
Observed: 6 (mL)
